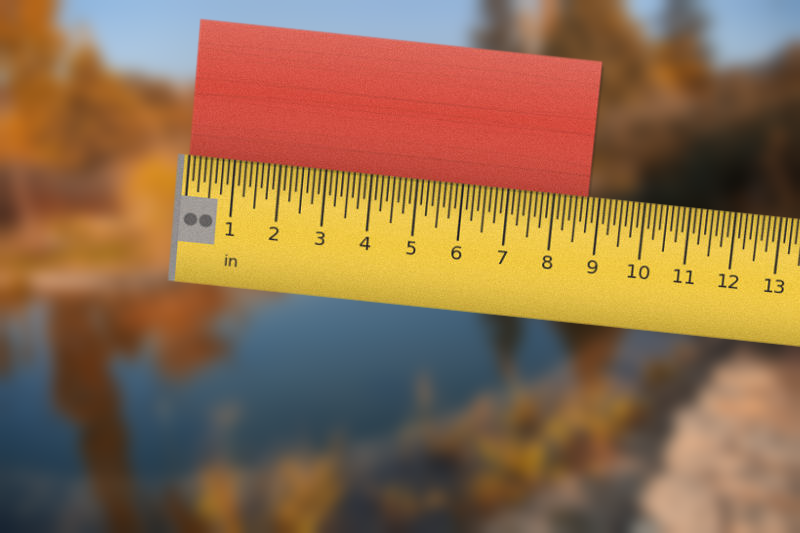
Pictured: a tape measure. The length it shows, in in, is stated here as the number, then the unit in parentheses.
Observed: 8.75 (in)
